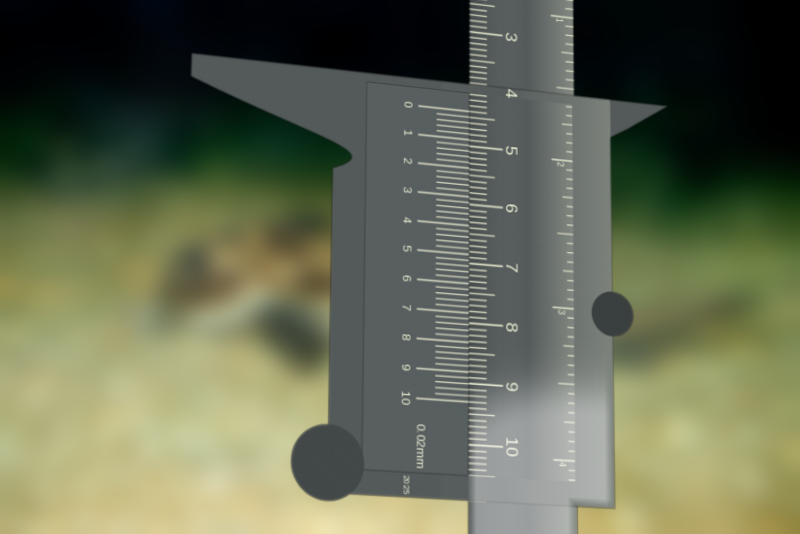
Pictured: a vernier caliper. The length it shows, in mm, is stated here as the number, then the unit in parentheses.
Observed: 44.0 (mm)
